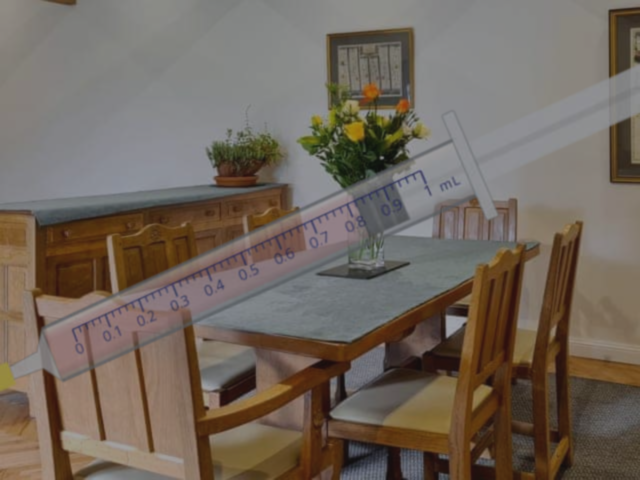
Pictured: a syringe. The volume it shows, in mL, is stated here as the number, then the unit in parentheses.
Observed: 0.82 (mL)
